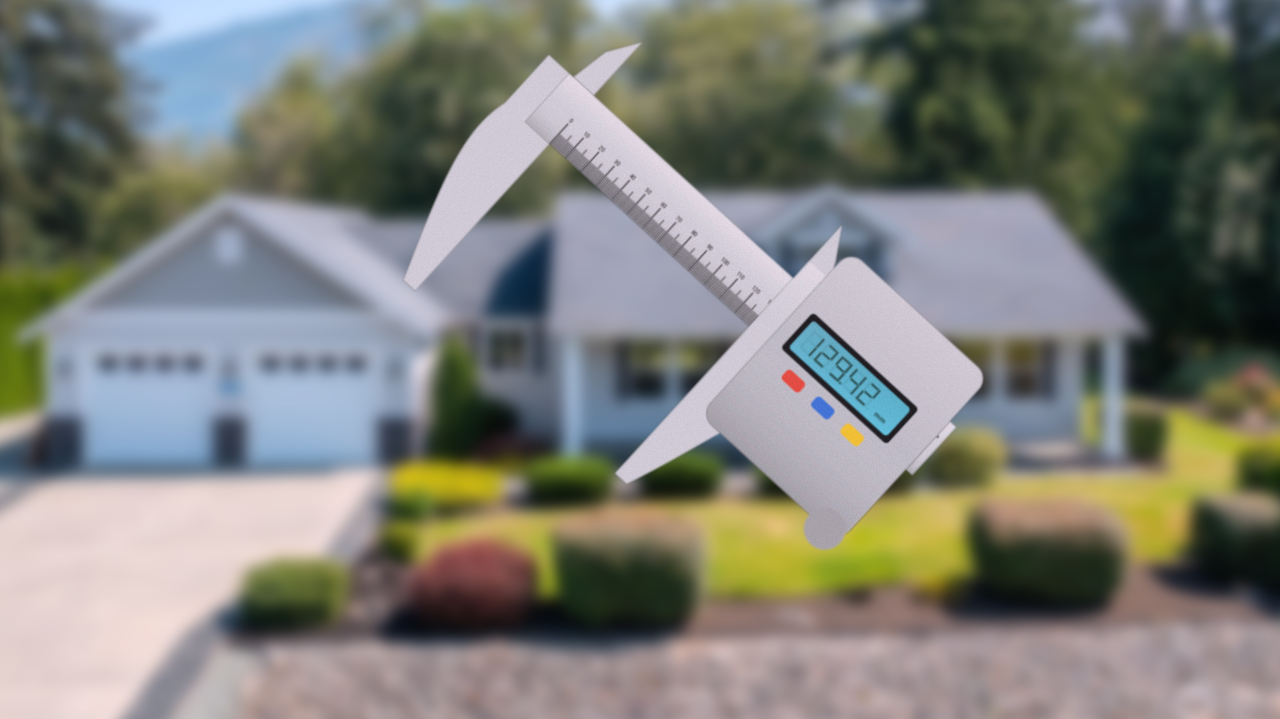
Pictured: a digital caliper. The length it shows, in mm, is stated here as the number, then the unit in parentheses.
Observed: 129.42 (mm)
